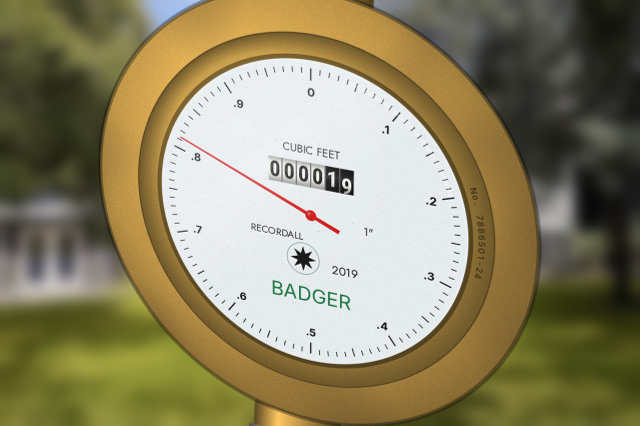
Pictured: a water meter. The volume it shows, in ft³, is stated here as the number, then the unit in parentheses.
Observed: 18.81 (ft³)
